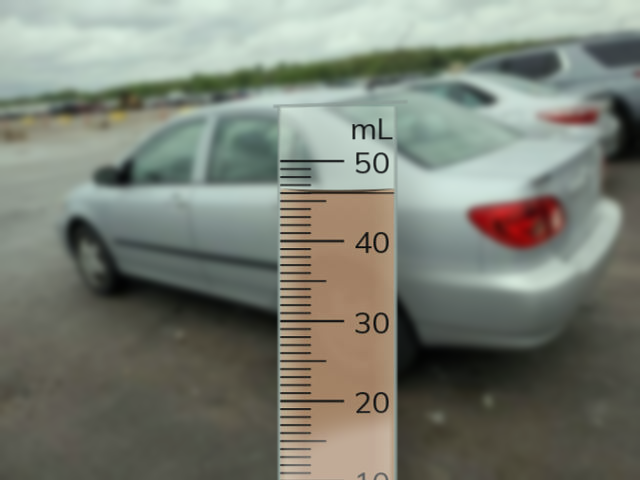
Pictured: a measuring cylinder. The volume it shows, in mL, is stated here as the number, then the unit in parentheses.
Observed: 46 (mL)
